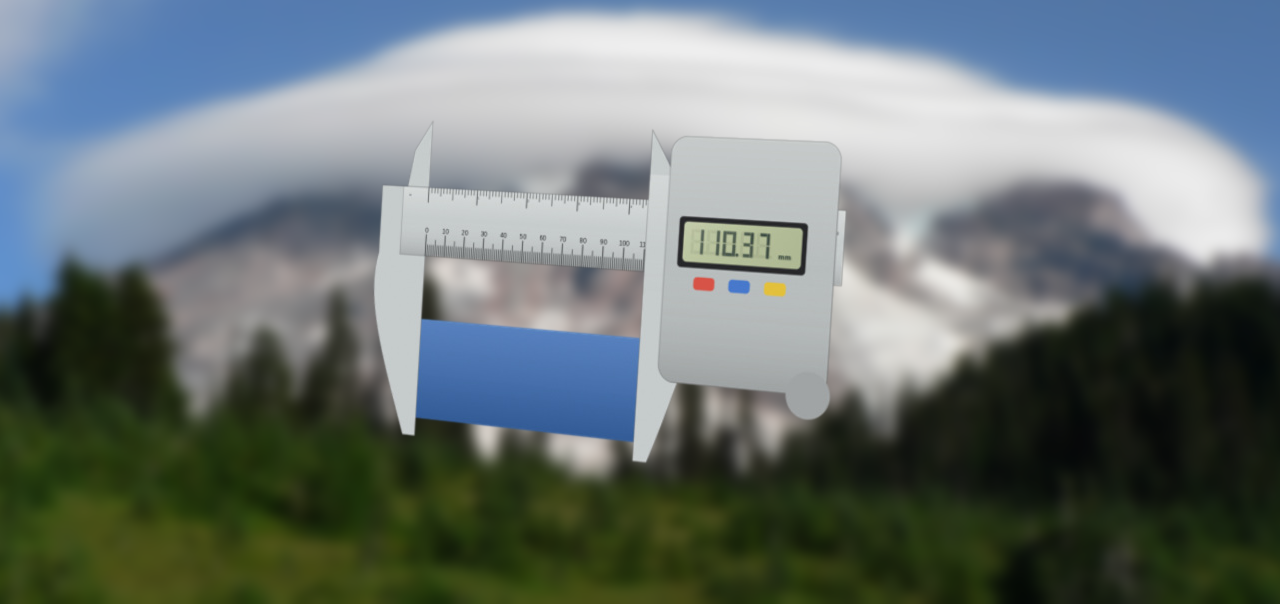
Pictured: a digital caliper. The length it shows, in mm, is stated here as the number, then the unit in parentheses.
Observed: 110.37 (mm)
